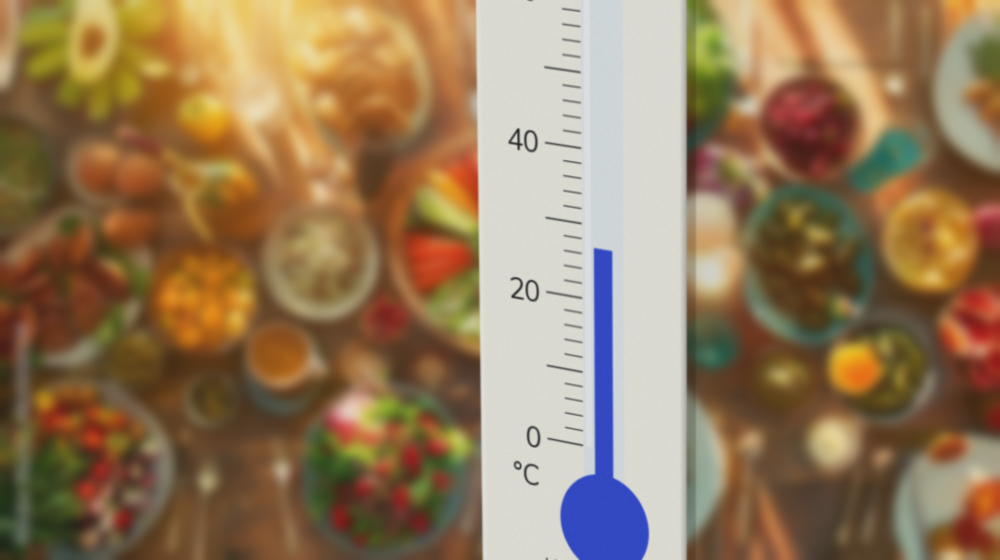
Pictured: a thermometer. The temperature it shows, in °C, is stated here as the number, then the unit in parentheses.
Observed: 27 (°C)
